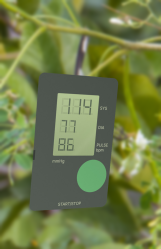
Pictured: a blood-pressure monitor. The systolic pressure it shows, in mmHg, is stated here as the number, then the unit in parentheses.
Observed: 114 (mmHg)
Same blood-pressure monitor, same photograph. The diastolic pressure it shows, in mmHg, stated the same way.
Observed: 77 (mmHg)
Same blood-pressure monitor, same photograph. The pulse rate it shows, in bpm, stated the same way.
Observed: 86 (bpm)
